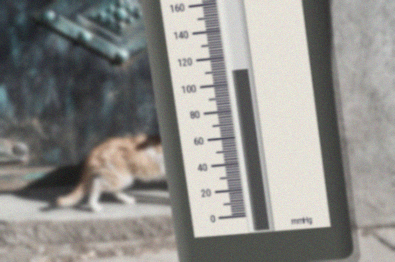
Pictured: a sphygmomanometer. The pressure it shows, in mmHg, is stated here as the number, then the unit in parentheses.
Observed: 110 (mmHg)
